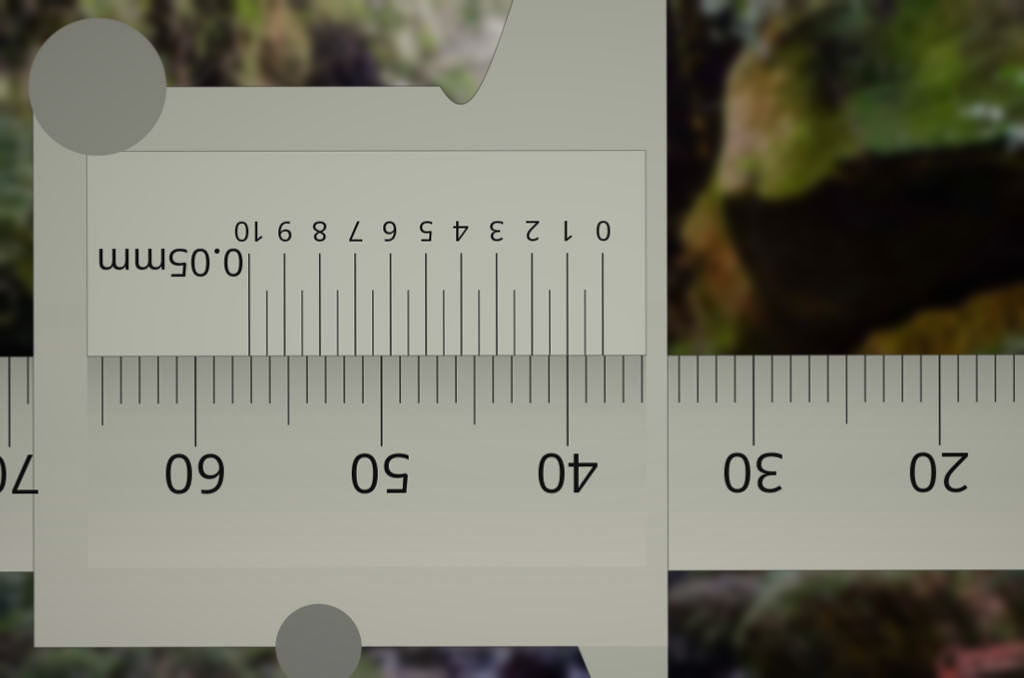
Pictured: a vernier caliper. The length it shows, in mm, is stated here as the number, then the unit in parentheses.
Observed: 38.1 (mm)
